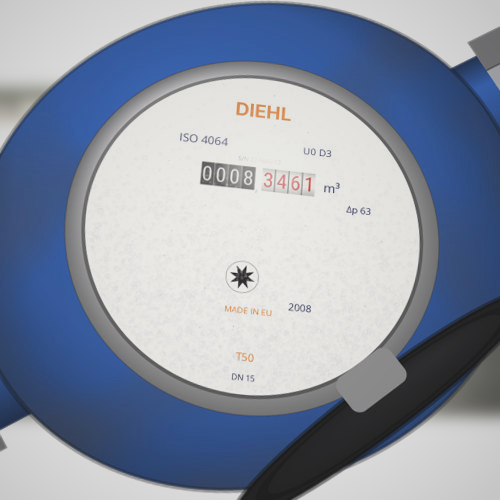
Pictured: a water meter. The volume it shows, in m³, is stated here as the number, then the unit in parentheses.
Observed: 8.3461 (m³)
